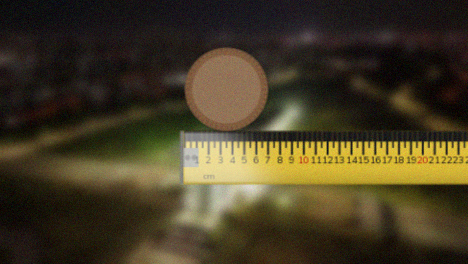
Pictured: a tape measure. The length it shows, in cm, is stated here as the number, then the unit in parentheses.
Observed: 7 (cm)
